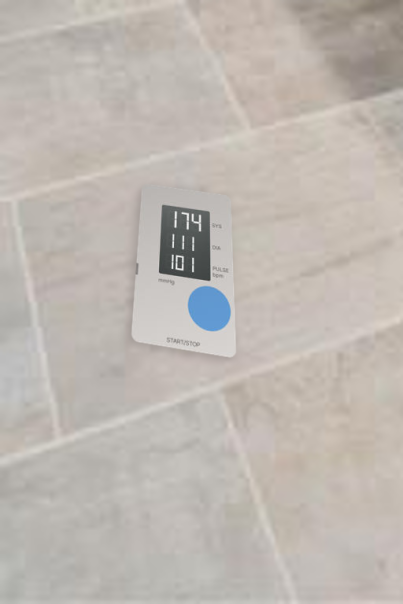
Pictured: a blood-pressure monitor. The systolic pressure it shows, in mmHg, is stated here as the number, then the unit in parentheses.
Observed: 174 (mmHg)
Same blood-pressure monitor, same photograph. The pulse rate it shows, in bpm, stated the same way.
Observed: 101 (bpm)
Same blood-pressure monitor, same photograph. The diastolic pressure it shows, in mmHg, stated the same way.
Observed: 111 (mmHg)
